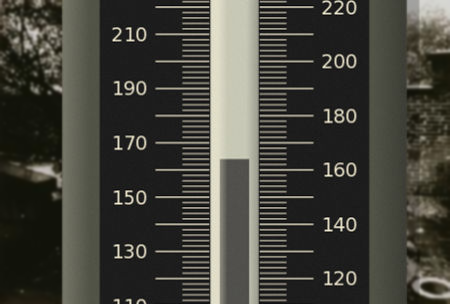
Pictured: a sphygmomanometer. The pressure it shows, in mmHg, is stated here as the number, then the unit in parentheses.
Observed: 164 (mmHg)
